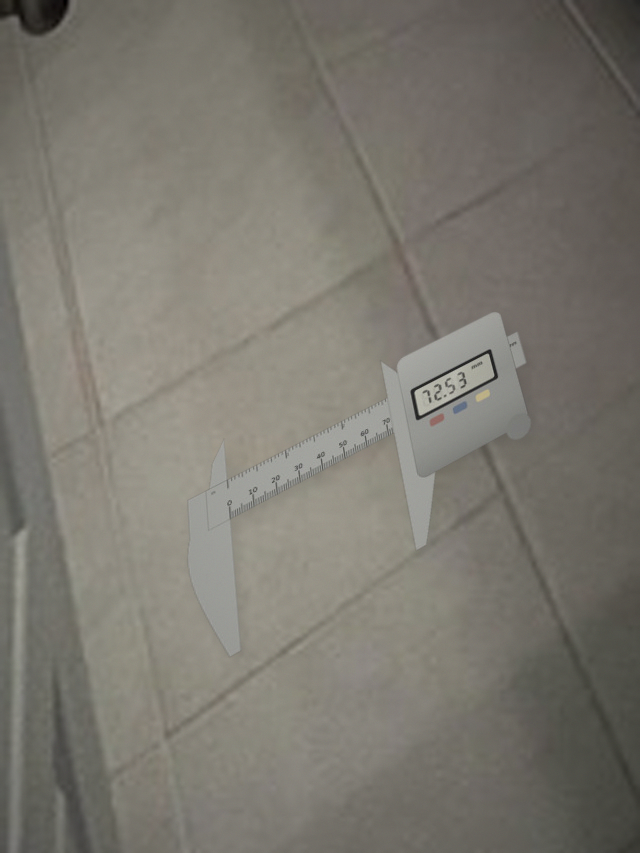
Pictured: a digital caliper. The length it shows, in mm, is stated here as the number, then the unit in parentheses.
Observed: 72.53 (mm)
